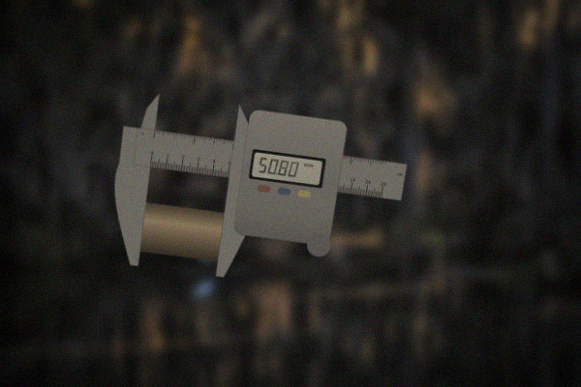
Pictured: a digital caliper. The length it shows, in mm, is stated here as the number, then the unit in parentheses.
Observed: 50.80 (mm)
